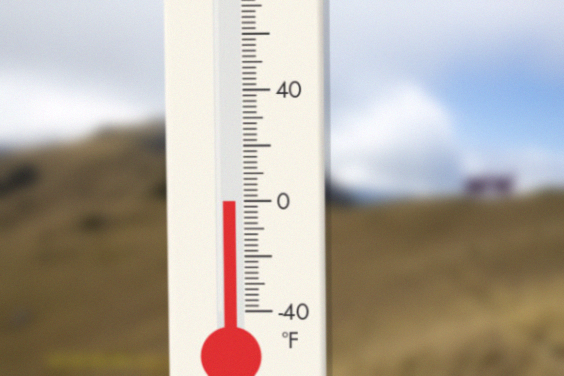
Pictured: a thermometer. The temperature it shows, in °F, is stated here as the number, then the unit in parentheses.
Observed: 0 (°F)
